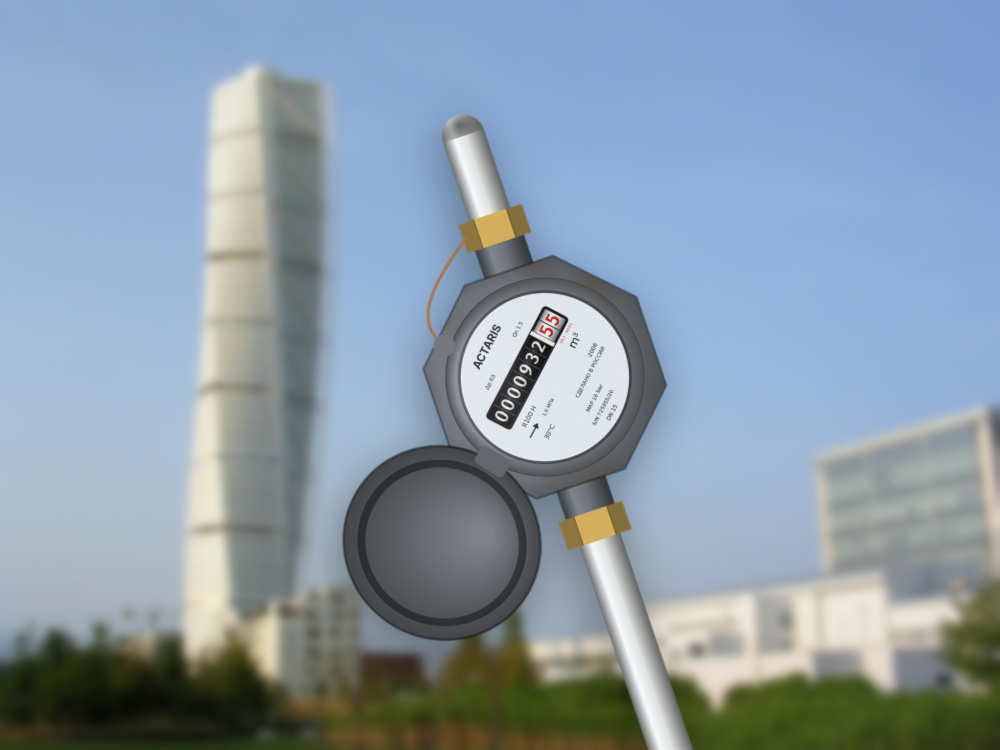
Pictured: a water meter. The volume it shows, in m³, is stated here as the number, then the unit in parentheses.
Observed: 932.55 (m³)
